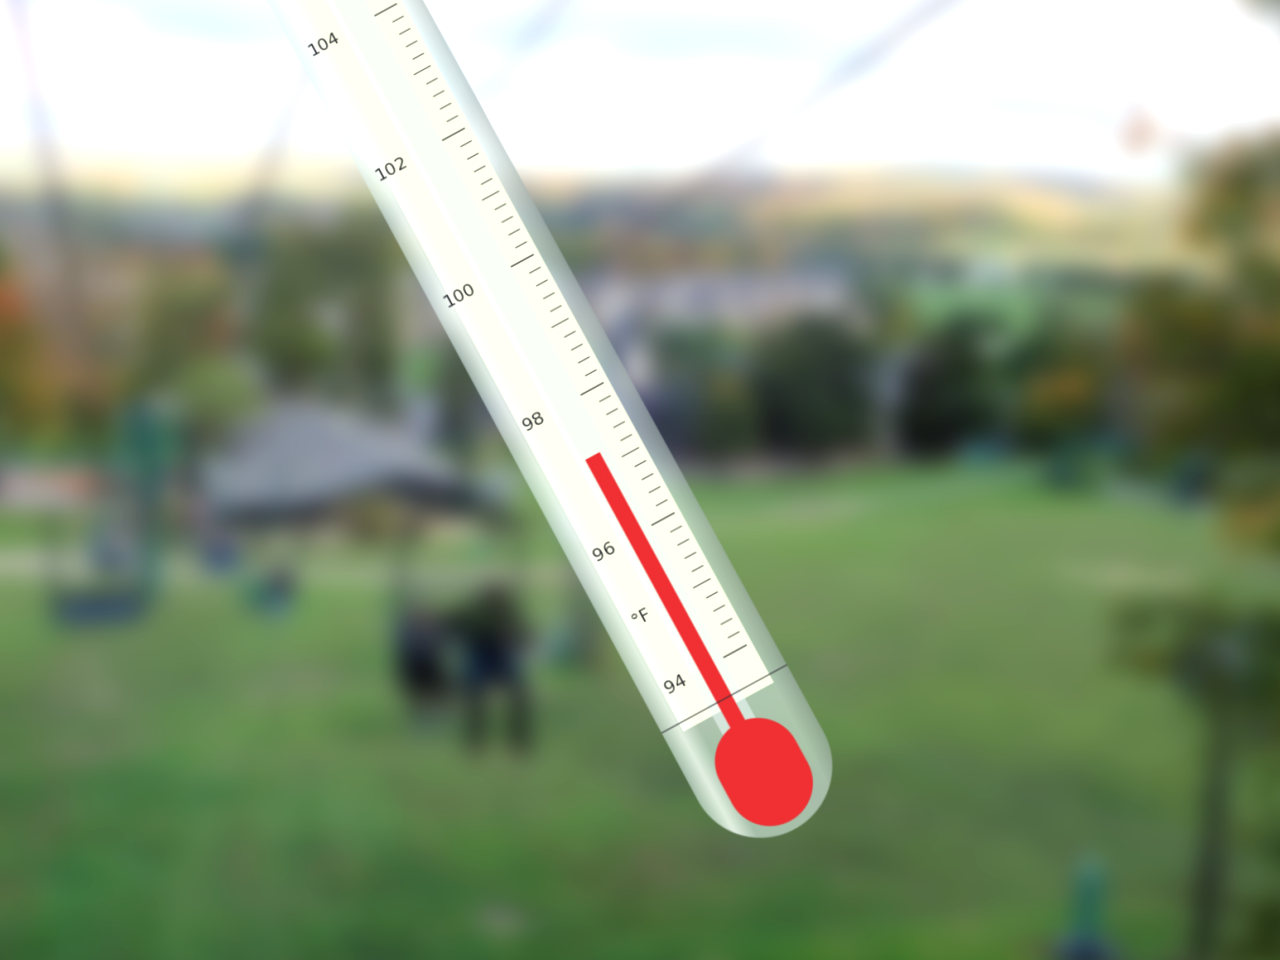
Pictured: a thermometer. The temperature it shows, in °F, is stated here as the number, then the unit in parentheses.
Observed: 97.2 (°F)
